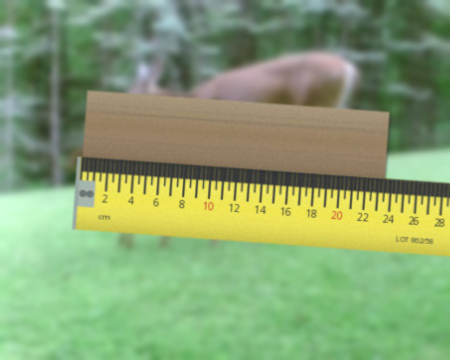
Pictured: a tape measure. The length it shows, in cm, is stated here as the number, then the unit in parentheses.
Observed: 23.5 (cm)
